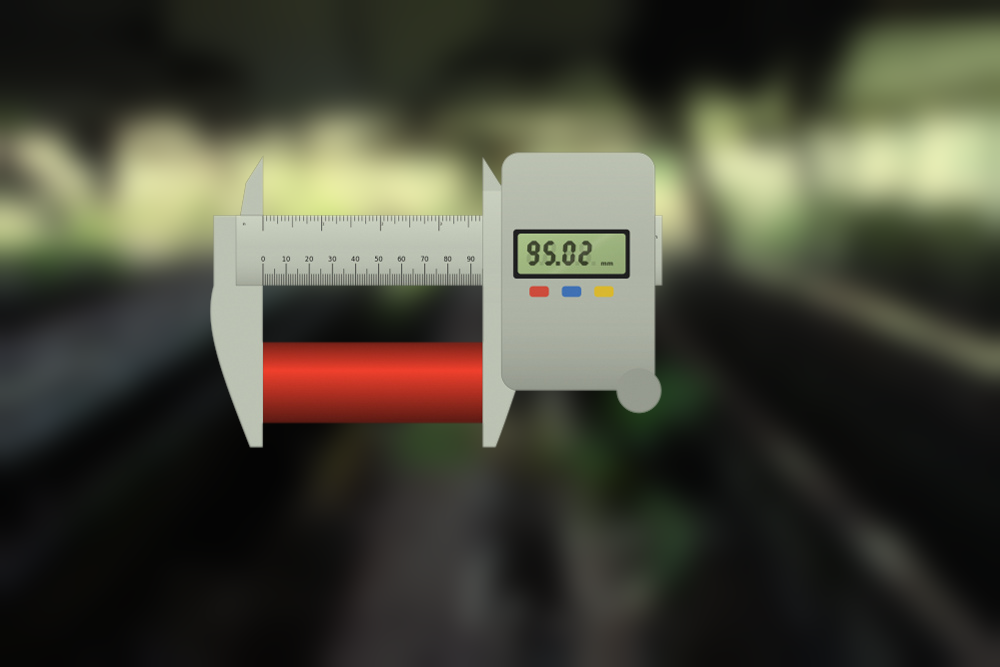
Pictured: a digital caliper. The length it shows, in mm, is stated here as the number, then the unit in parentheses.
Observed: 95.02 (mm)
